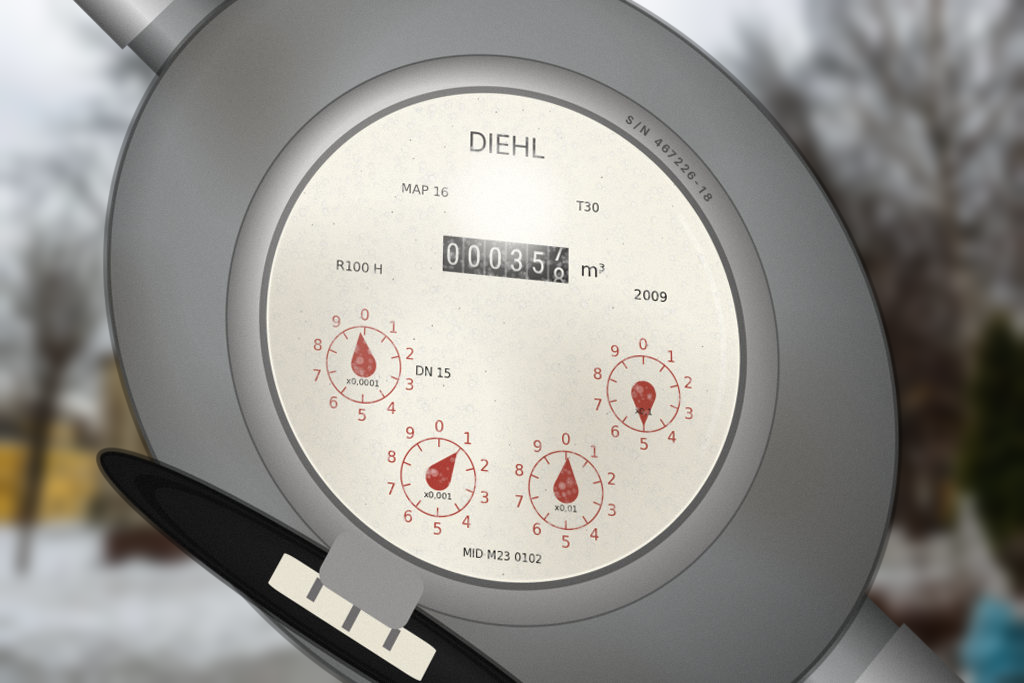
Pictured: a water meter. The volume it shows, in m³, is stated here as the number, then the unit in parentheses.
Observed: 357.5009 (m³)
